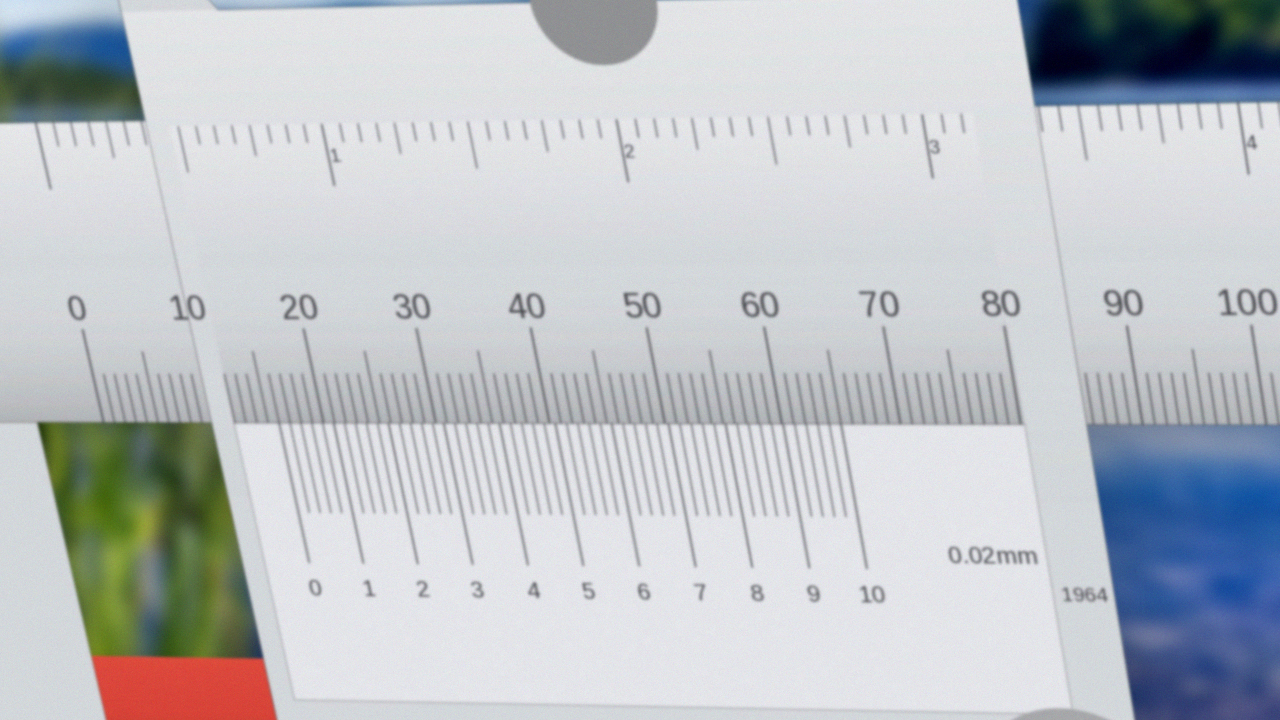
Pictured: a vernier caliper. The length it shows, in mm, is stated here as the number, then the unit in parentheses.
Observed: 16.0 (mm)
